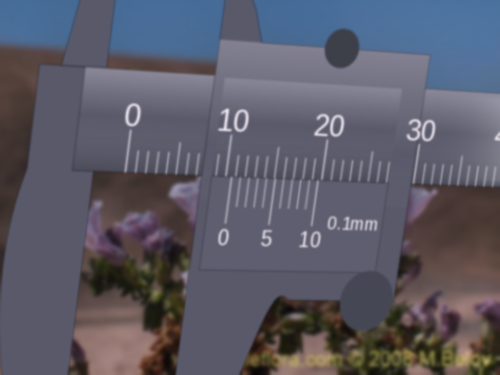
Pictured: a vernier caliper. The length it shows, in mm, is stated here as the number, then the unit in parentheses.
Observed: 10.6 (mm)
